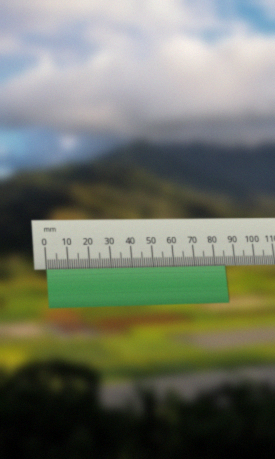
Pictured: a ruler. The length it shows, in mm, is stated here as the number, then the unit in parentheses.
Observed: 85 (mm)
